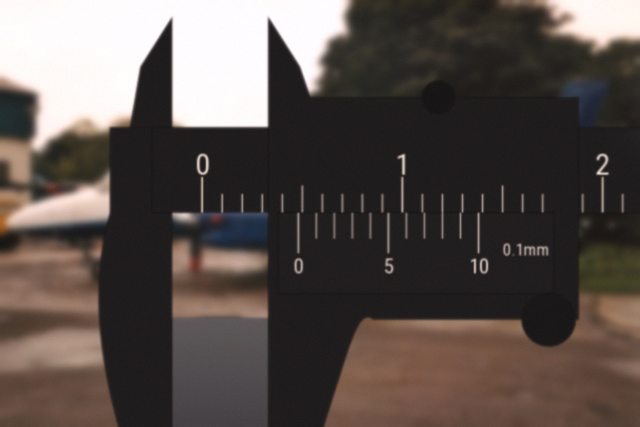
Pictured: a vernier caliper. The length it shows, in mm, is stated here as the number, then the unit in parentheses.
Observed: 4.8 (mm)
